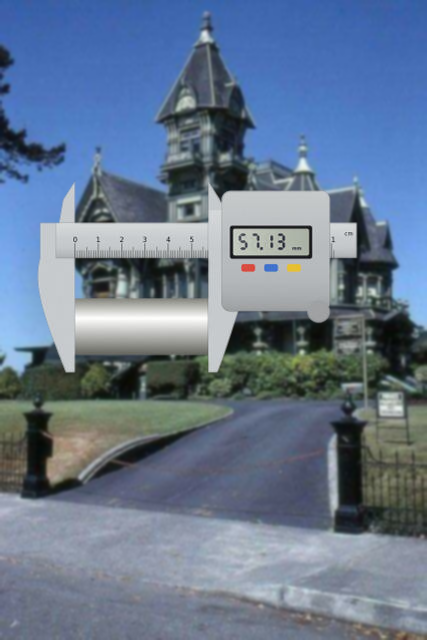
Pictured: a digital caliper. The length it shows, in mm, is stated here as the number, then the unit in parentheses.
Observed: 57.13 (mm)
